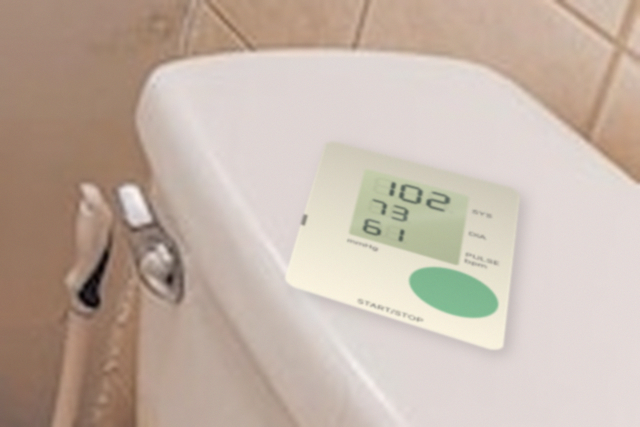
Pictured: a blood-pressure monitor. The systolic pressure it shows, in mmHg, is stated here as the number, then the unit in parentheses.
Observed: 102 (mmHg)
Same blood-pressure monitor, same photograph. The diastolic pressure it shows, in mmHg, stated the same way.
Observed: 73 (mmHg)
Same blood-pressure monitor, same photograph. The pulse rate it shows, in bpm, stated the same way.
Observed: 61 (bpm)
